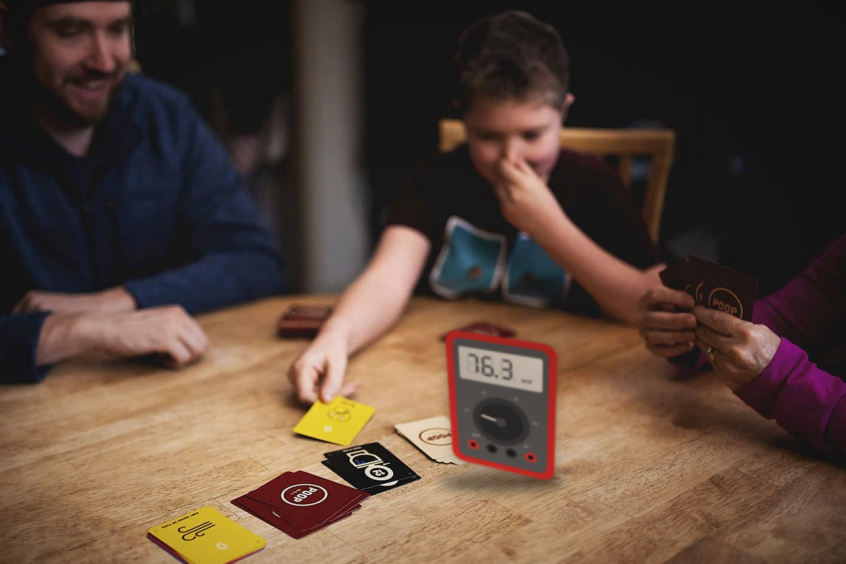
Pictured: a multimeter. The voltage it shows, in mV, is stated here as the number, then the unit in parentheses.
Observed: 76.3 (mV)
